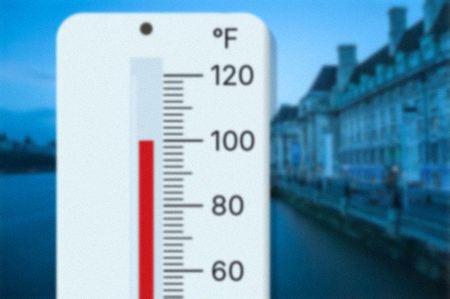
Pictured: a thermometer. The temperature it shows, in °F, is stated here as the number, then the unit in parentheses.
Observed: 100 (°F)
